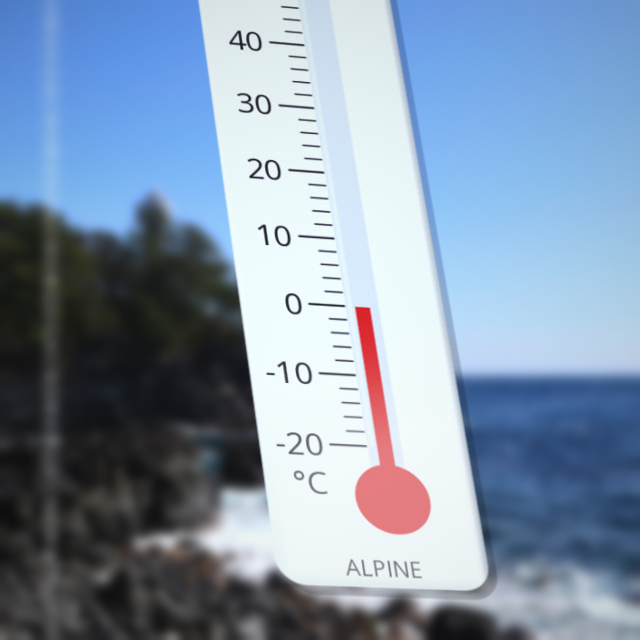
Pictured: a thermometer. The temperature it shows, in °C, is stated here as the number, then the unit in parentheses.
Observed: 0 (°C)
